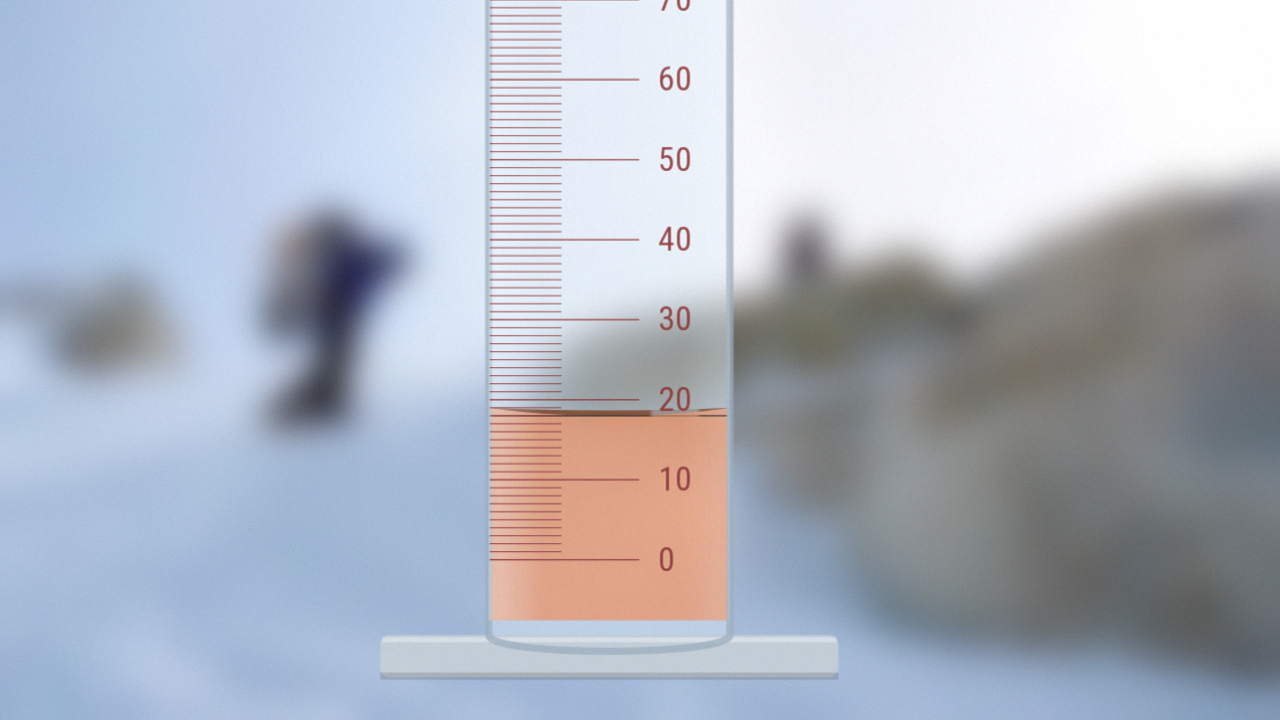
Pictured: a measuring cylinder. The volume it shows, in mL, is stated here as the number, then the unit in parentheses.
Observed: 18 (mL)
